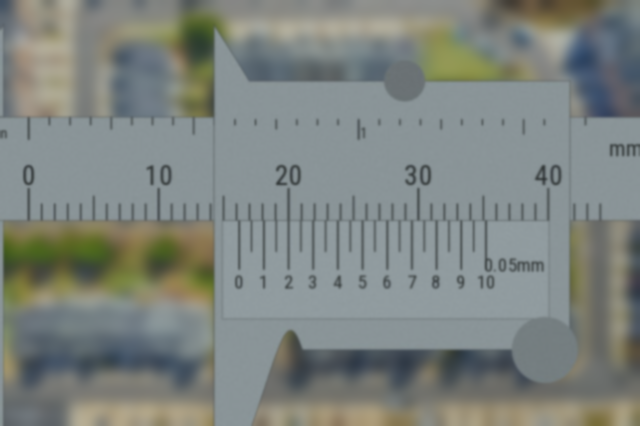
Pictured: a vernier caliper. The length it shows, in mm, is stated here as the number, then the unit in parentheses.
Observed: 16.2 (mm)
